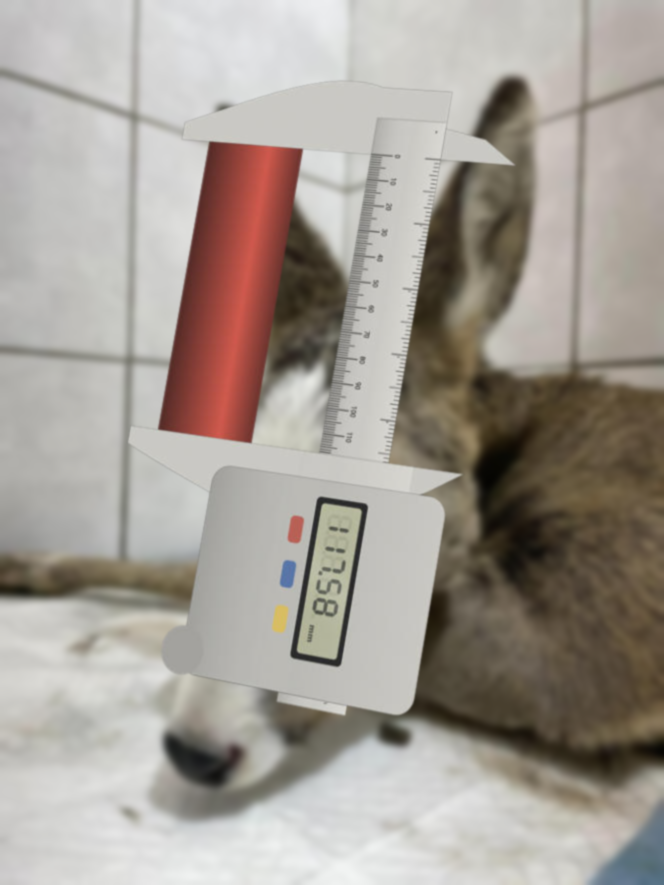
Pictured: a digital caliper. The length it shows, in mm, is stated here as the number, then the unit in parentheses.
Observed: 117.58 (mm)
